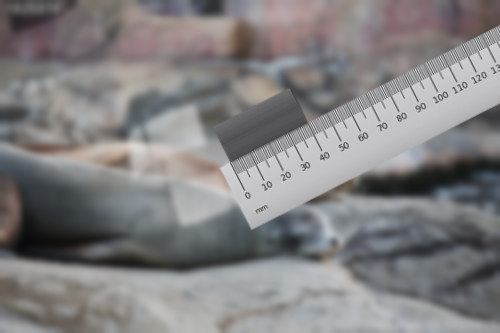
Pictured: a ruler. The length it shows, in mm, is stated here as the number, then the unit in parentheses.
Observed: 40 (mm)
